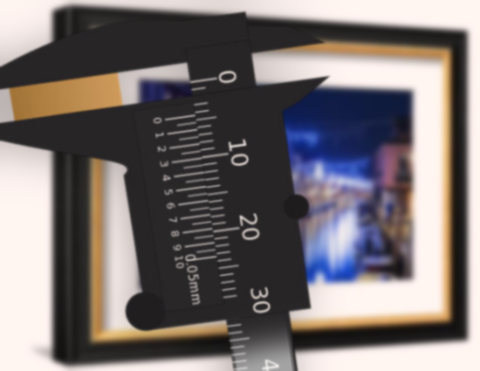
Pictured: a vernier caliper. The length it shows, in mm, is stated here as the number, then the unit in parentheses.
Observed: 4.4 (mm)
